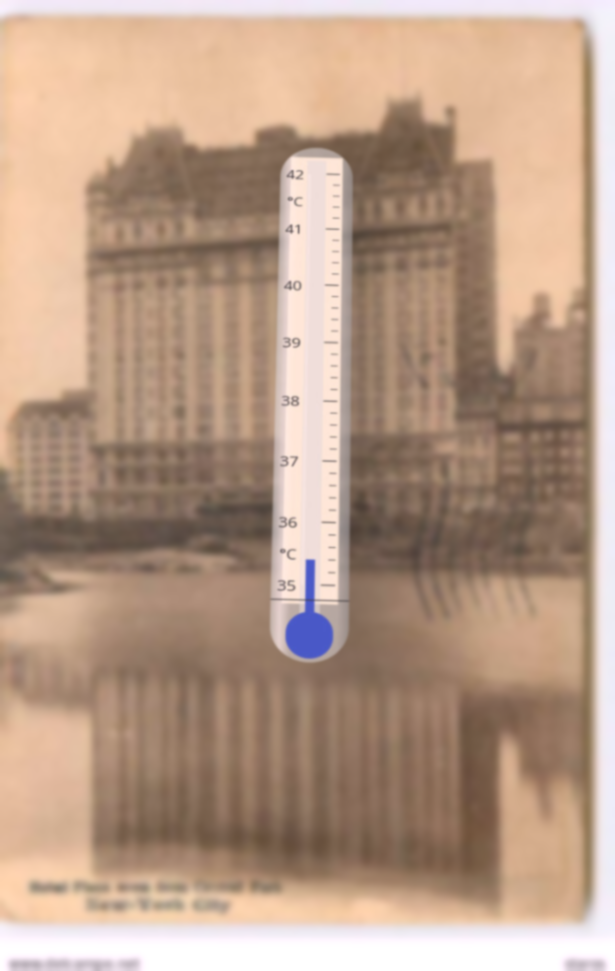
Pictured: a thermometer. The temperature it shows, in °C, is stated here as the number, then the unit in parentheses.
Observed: 35.4 (°C)
